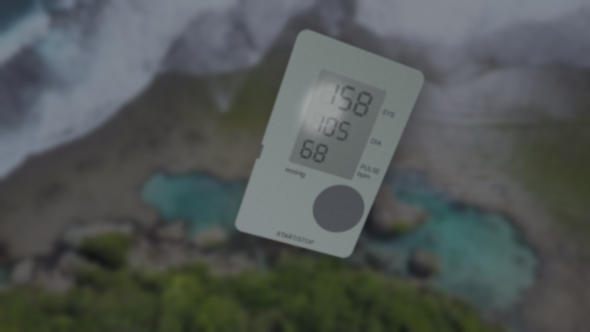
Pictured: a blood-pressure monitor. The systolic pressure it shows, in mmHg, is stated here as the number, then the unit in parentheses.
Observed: 158 (mmHg)
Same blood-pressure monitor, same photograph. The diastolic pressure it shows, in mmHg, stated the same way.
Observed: 105 (mmHg)
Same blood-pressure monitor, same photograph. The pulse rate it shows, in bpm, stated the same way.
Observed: 68 (bpm)
